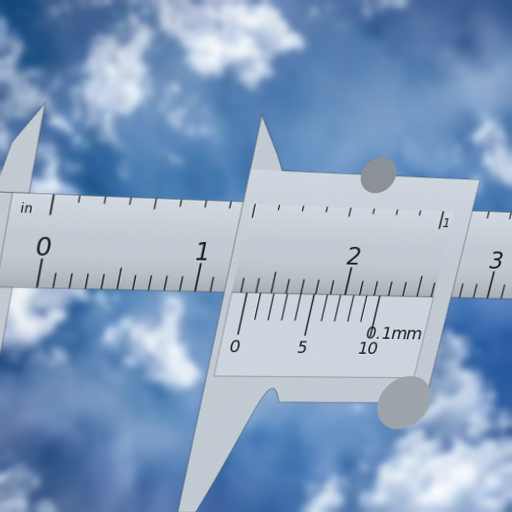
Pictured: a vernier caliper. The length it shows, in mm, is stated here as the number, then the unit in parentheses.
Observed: 13.4 (mm)
